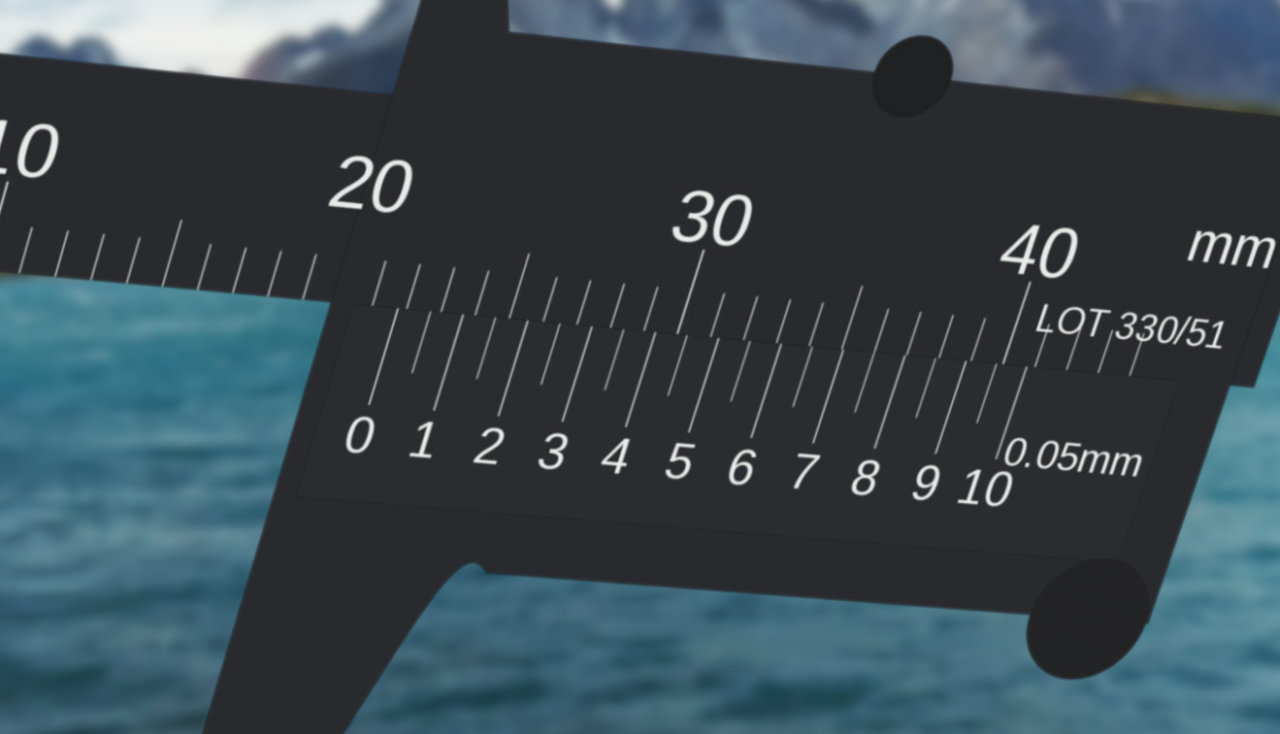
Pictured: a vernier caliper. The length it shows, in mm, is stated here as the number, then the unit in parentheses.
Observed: 21.75 (mm)
